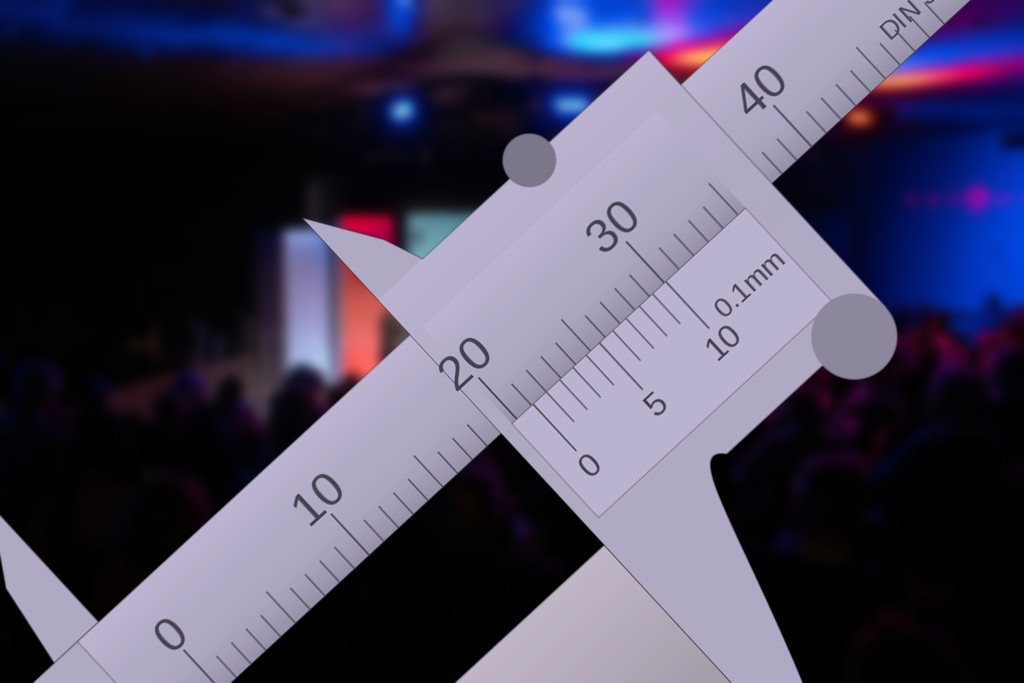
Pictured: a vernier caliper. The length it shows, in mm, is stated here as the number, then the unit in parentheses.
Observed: 21.1 (mm)
